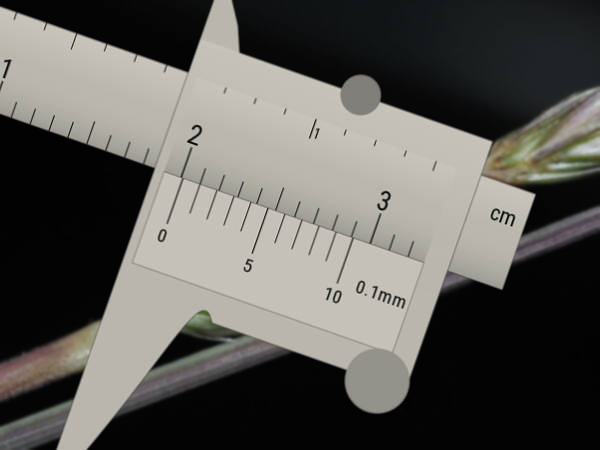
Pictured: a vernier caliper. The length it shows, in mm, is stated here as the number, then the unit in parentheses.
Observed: 20.1 (mm)
